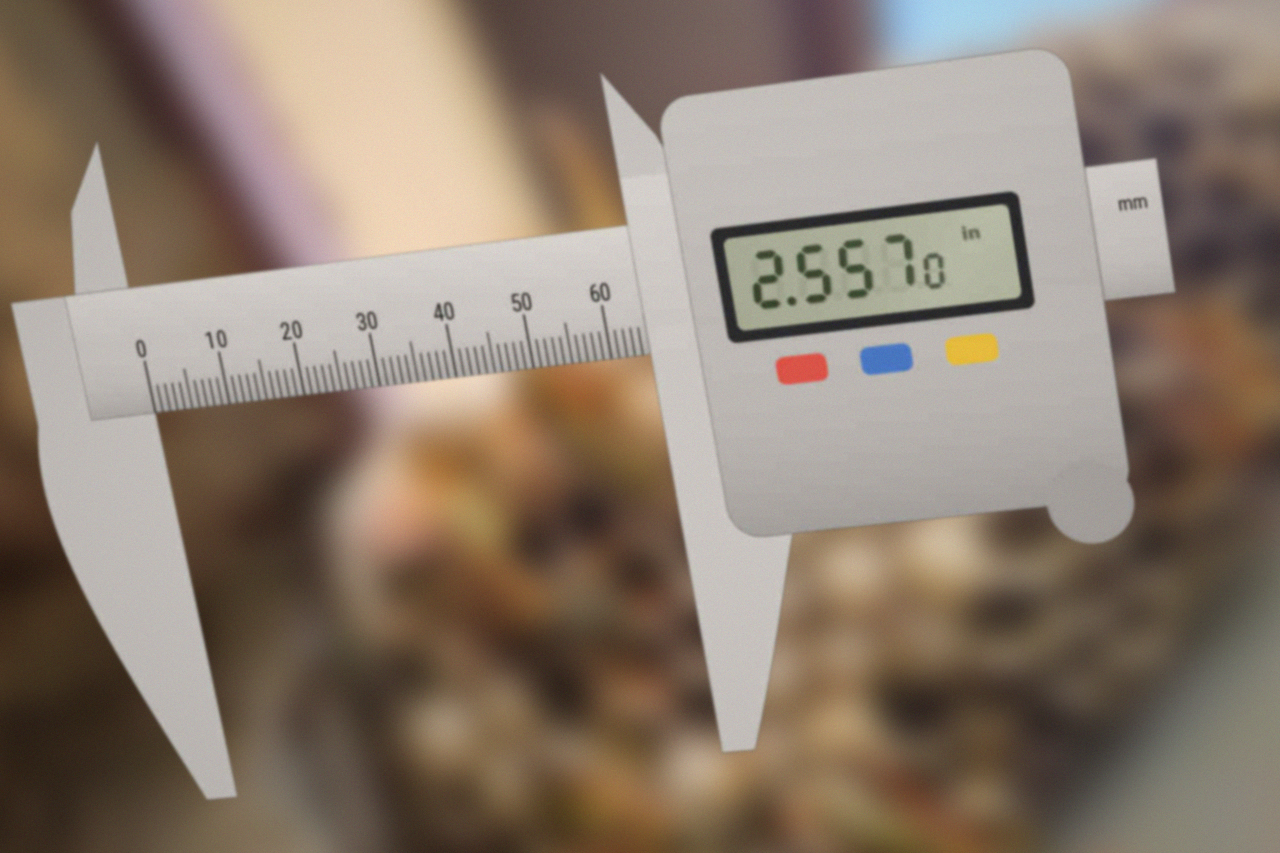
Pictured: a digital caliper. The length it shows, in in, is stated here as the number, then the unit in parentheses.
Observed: 2.5570 (in)
